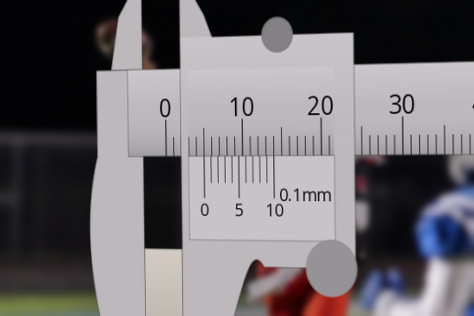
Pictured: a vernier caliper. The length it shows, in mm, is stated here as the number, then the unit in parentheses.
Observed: 5.0 (mm)
